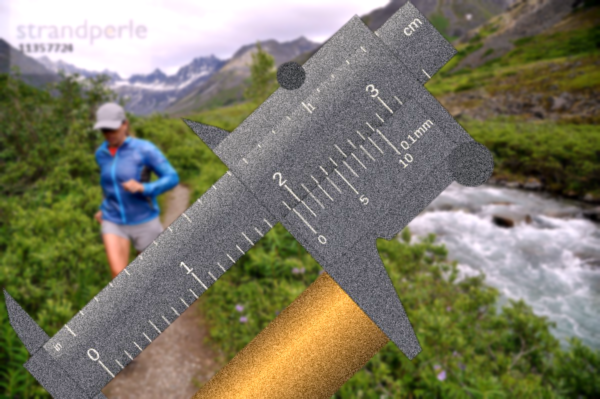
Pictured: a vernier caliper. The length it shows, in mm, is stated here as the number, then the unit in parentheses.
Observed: 19.2 (mm)
